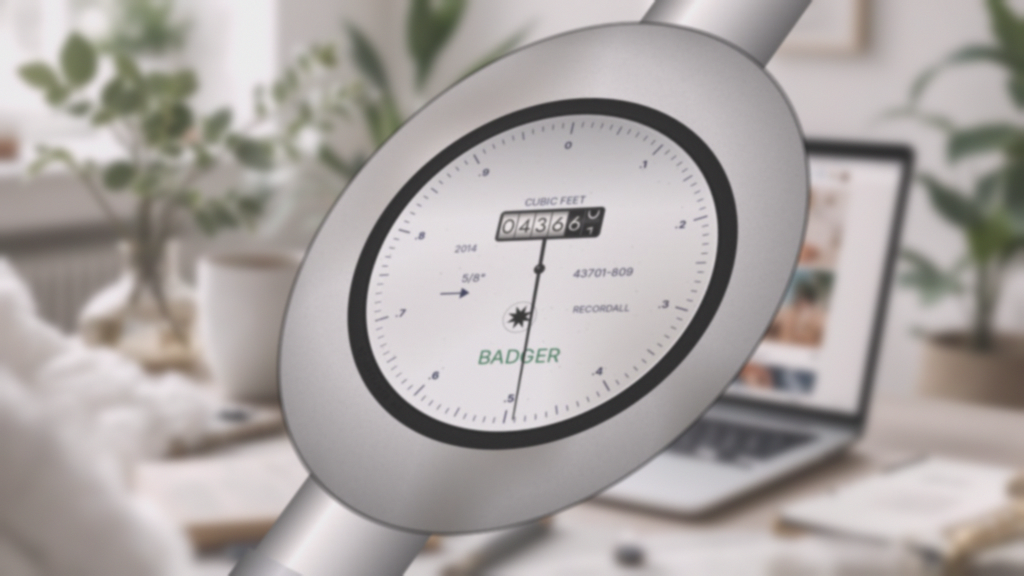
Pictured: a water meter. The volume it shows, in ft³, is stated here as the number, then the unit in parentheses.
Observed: 43660.49 (ft³)
